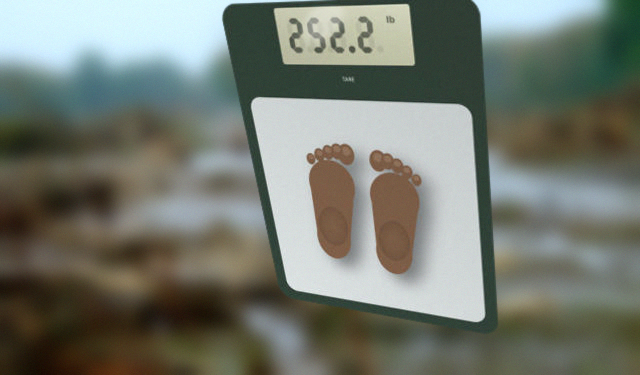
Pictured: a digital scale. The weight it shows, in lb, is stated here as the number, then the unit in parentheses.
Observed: 252.2 (lb)
